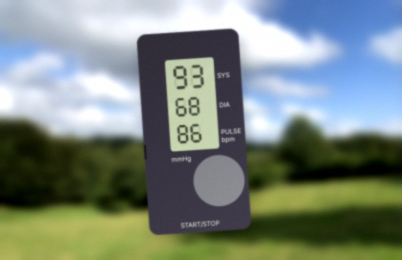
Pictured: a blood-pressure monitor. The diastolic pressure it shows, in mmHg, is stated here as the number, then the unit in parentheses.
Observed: 68 (mmHg)
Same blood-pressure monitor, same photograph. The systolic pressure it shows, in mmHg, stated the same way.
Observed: 93 (mmHg)
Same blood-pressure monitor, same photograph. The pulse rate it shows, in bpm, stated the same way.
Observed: 86 (bpm)
